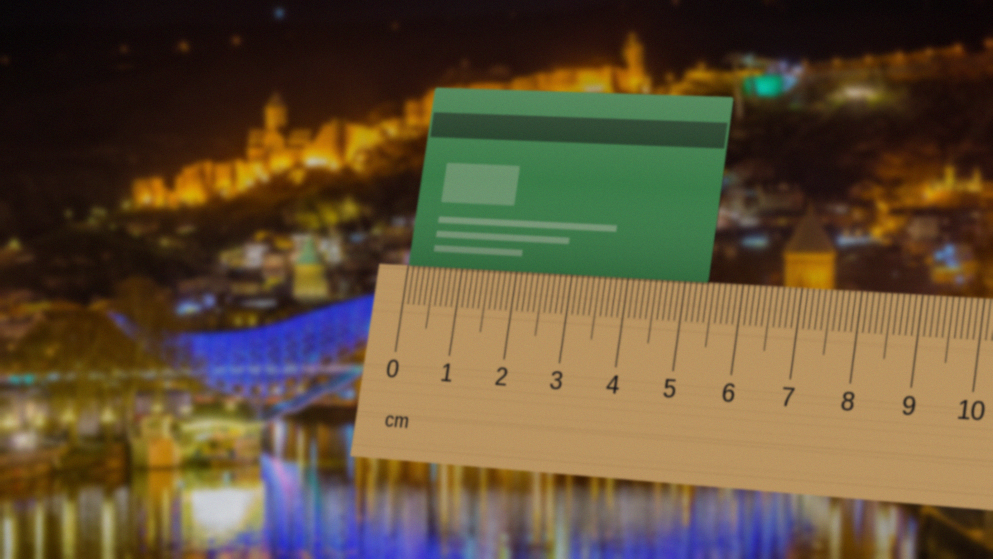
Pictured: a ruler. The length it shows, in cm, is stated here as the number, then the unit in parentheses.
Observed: 5.4 (cm)
